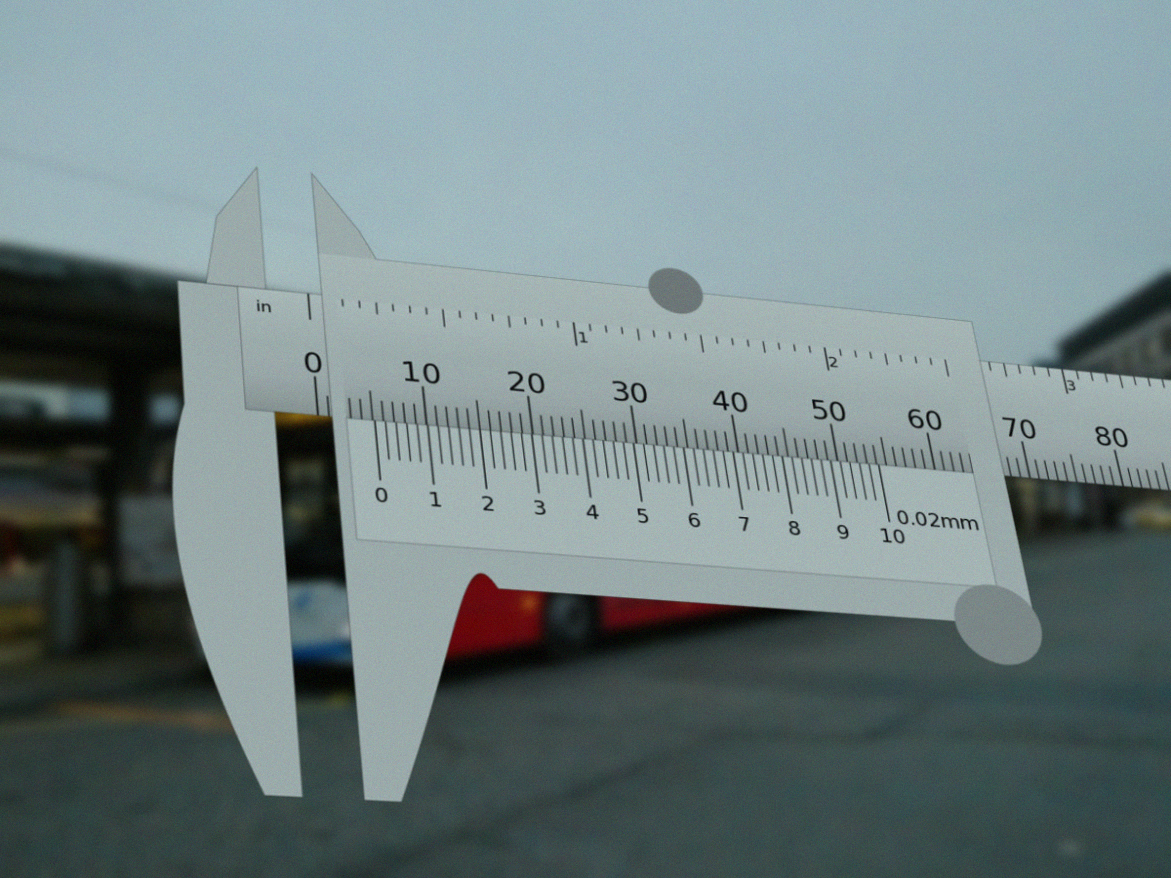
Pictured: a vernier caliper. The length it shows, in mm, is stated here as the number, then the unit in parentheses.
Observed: 5.2 (mm)
